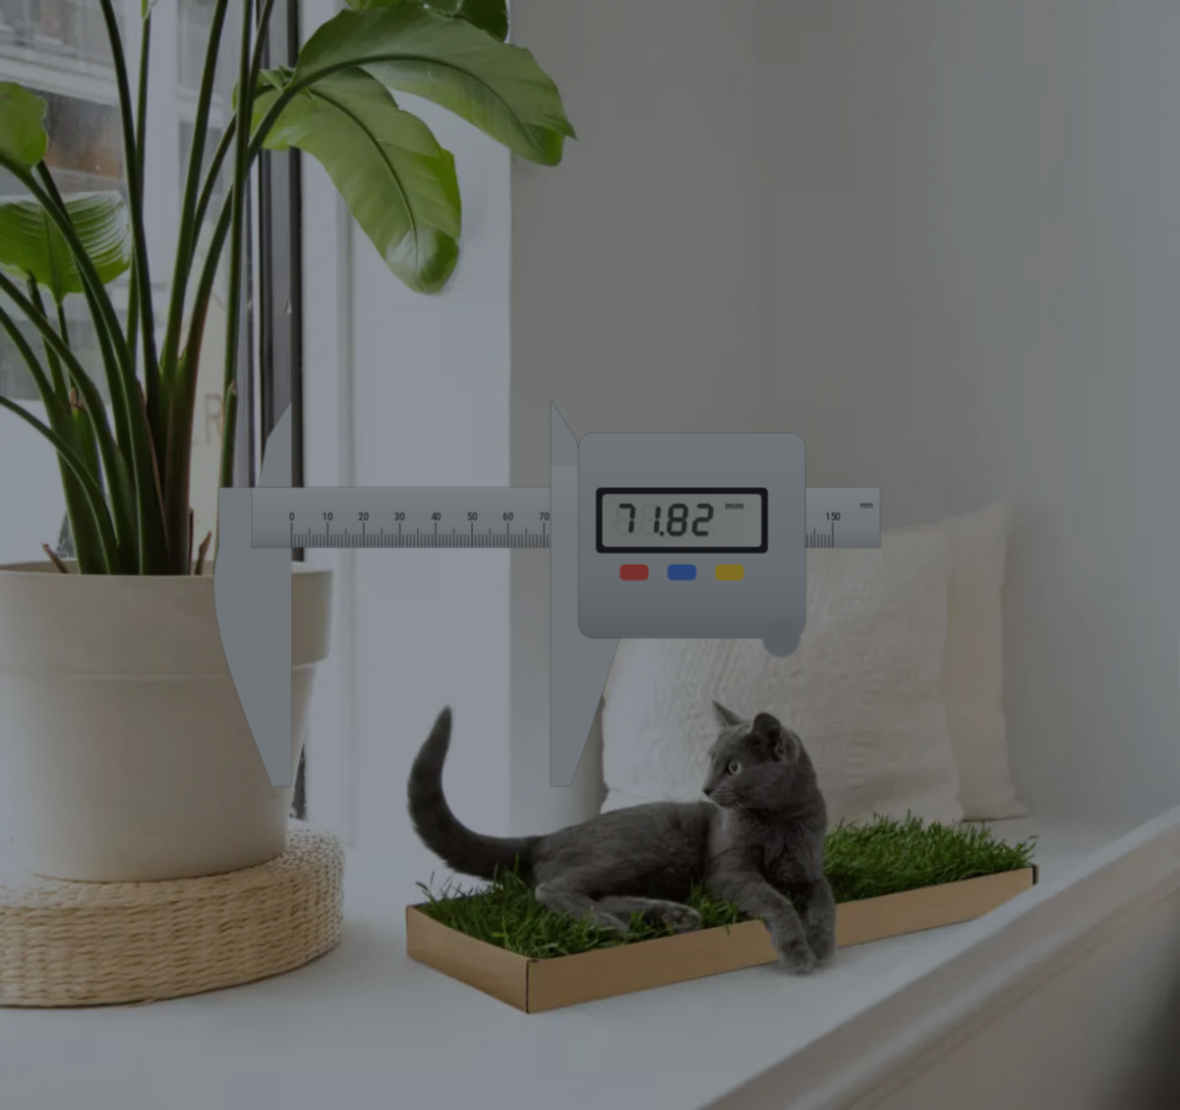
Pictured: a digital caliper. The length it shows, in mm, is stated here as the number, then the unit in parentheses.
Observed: 71.82 (mm)
